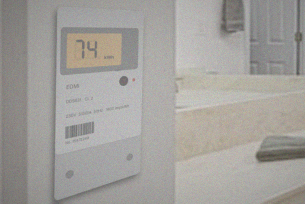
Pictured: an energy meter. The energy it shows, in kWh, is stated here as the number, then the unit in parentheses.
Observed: 74 (kWh)
